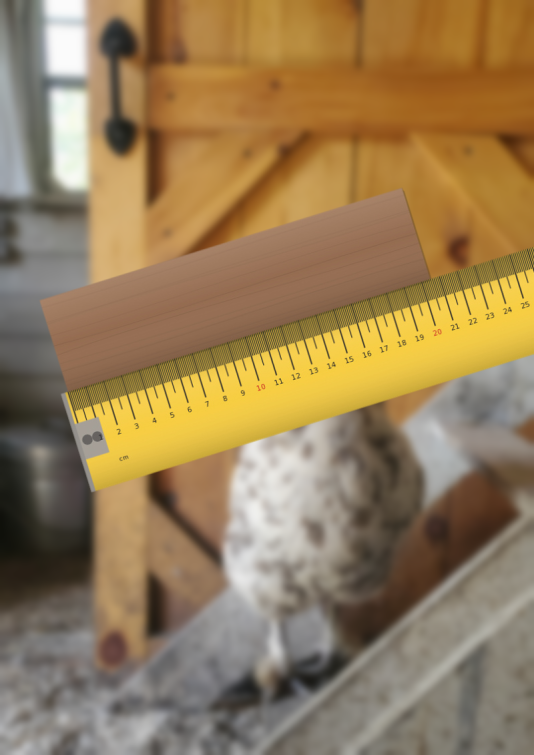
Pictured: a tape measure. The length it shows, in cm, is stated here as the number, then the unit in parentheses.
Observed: 20.5 (cm)
